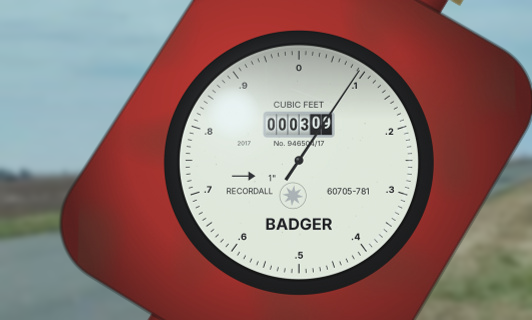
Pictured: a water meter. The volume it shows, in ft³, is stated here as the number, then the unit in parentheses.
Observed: 309.09 (ft³)
